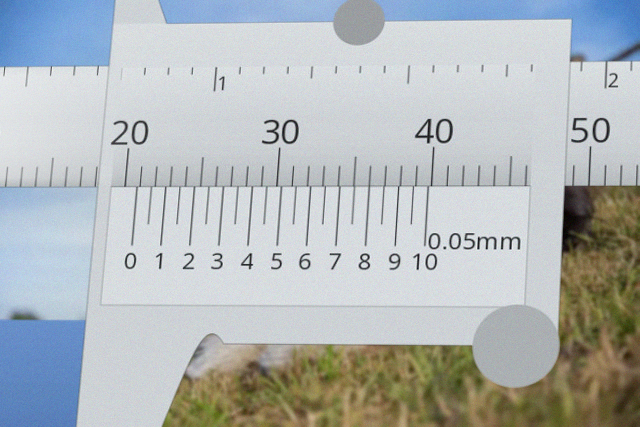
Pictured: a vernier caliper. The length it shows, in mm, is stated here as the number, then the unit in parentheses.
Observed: 20.8 (mm)
